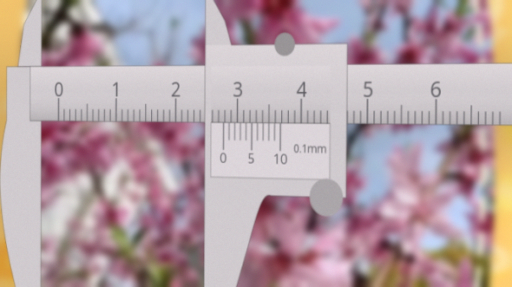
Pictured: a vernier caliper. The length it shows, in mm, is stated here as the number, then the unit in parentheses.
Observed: 27.8 (mm)
